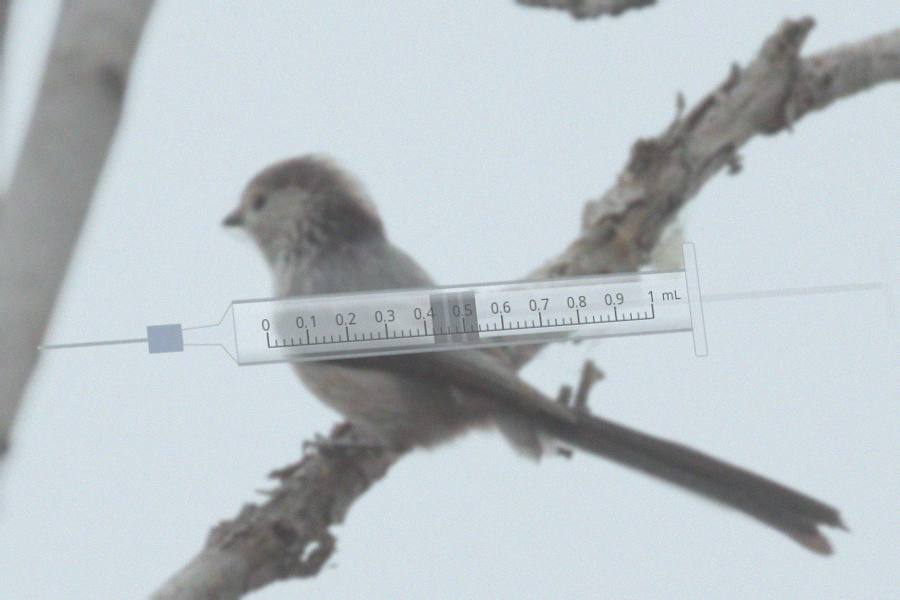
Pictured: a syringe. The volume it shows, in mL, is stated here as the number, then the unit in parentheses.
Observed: 0.42 (mL)
